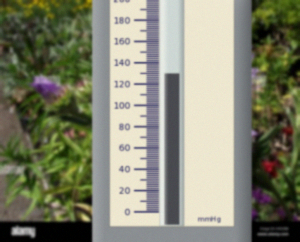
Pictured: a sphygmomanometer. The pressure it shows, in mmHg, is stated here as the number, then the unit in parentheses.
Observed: 130 (mmHg)
